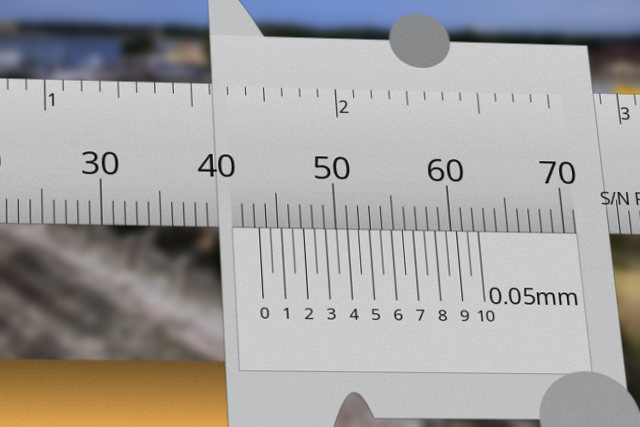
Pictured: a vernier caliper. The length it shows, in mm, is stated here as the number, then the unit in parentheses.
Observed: 43.4 (mm)
